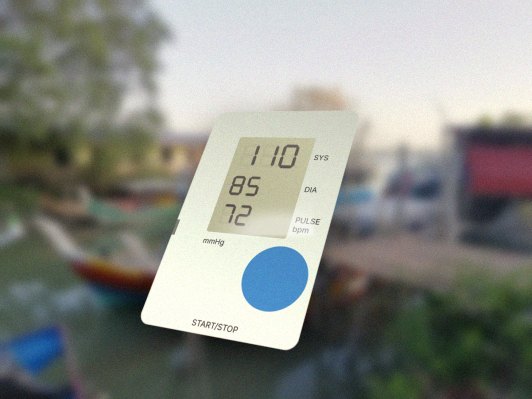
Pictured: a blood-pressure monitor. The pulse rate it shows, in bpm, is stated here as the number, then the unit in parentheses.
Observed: 72 (bpm)
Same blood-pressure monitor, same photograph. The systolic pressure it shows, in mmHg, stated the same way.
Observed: 110 (mmHg)
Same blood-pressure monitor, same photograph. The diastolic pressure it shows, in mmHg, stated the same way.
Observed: 85 (mmHg)
